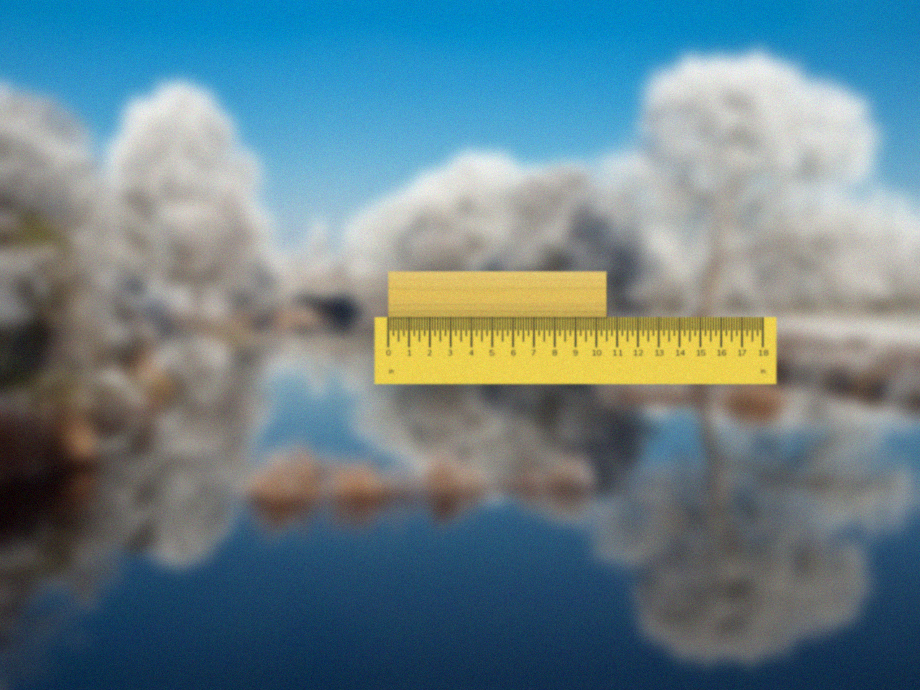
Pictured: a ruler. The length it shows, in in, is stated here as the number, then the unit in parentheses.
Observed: 10.5 (in)
